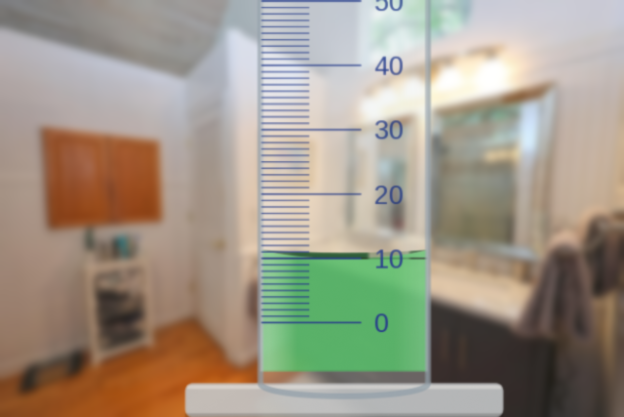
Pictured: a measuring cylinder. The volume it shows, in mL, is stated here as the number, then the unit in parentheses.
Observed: 10 (mL)
